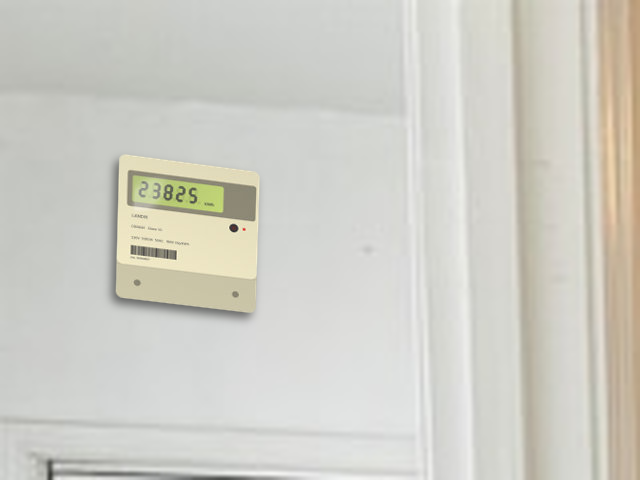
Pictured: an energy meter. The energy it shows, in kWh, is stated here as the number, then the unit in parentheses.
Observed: 23825 (kWh)
